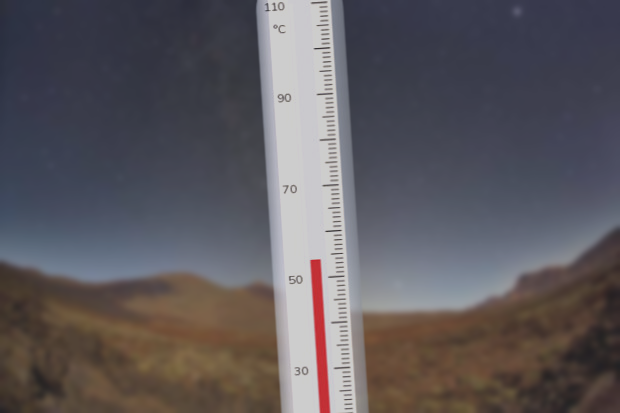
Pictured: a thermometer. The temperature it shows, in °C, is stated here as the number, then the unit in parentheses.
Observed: 54 (°C)
